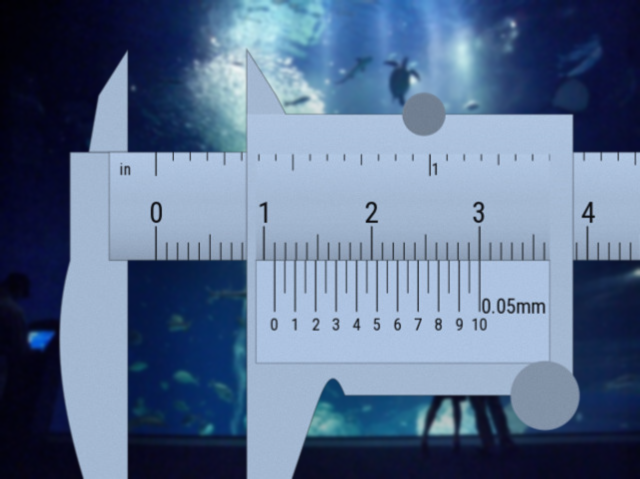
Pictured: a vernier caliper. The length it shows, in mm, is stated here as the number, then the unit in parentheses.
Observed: 11.0 (mm)
